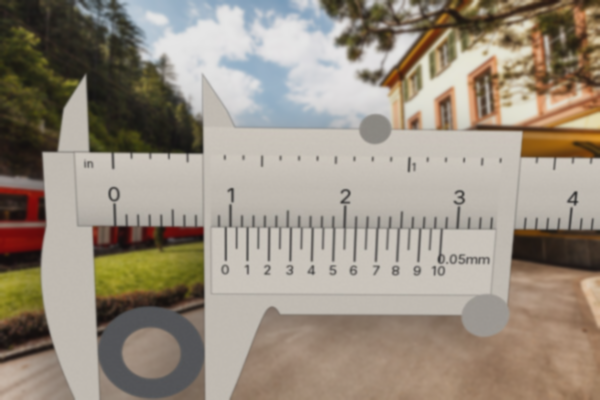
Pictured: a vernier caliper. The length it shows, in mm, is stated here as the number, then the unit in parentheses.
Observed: 9.6 (mm)
